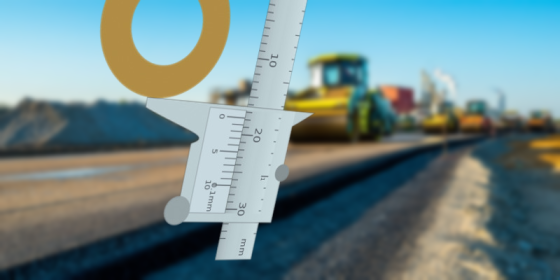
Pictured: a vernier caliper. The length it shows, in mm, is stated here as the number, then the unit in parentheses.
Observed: 17.8 (mm)
